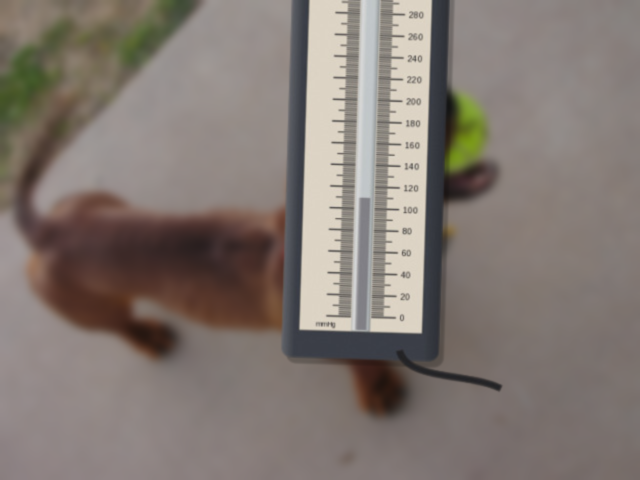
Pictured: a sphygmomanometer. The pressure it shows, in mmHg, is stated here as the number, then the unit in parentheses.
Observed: 110 (mmHg)
